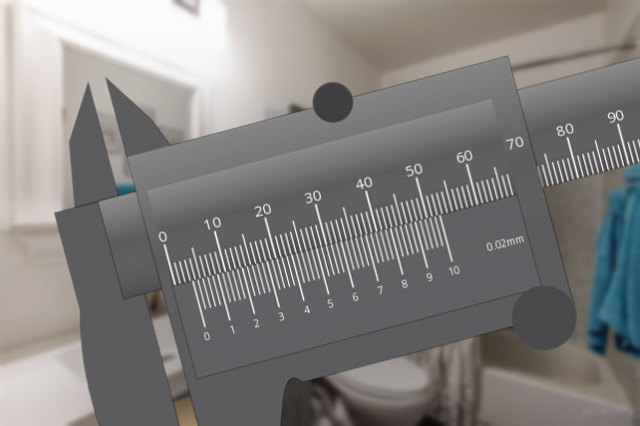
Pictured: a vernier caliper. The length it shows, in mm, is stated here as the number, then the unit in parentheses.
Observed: 3.5 (mm)
